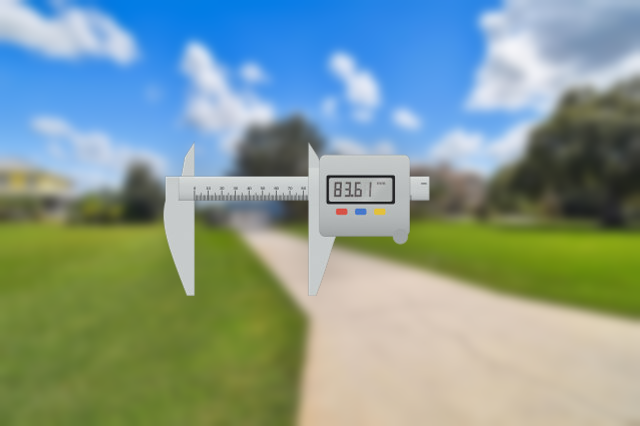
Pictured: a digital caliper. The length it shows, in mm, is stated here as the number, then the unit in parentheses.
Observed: 83.61 (mm)
